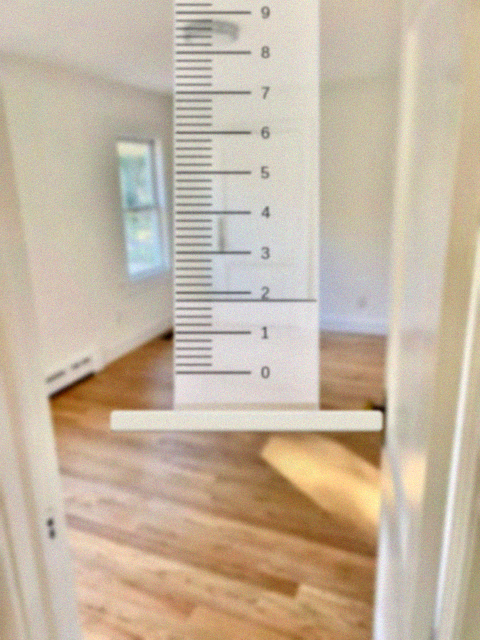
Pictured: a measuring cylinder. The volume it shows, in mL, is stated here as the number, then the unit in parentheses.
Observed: 1.8 (mL)
